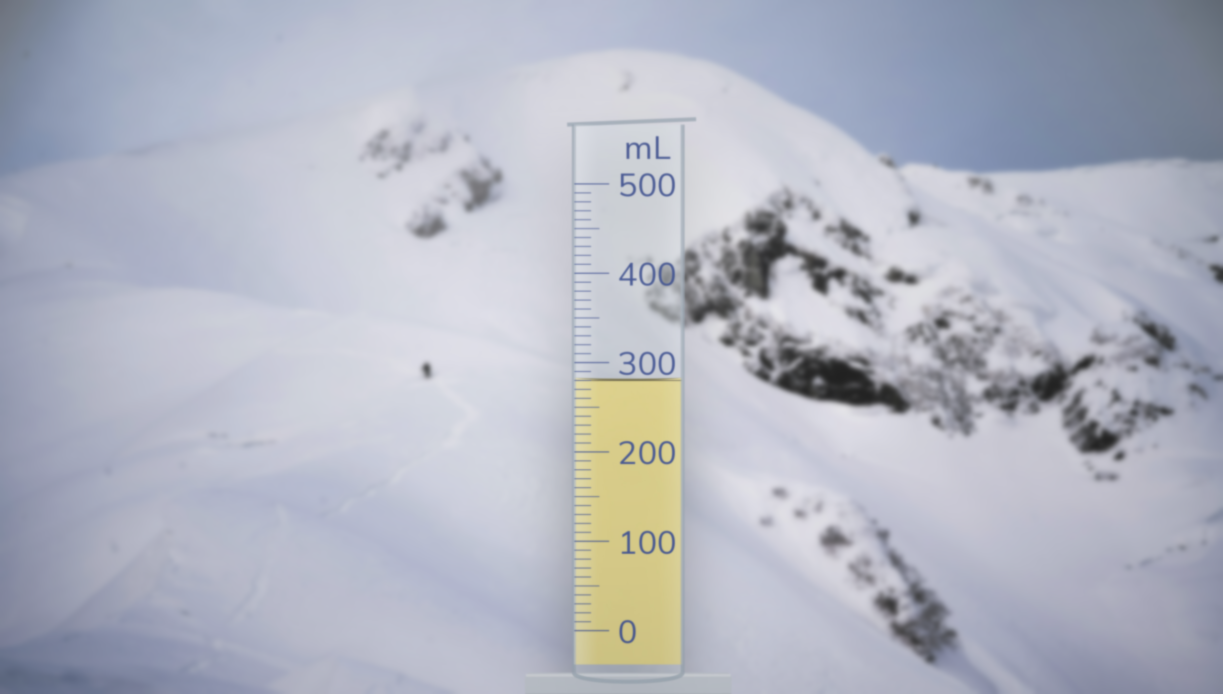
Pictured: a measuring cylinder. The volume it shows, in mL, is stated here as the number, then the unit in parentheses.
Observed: 280 (mL)
